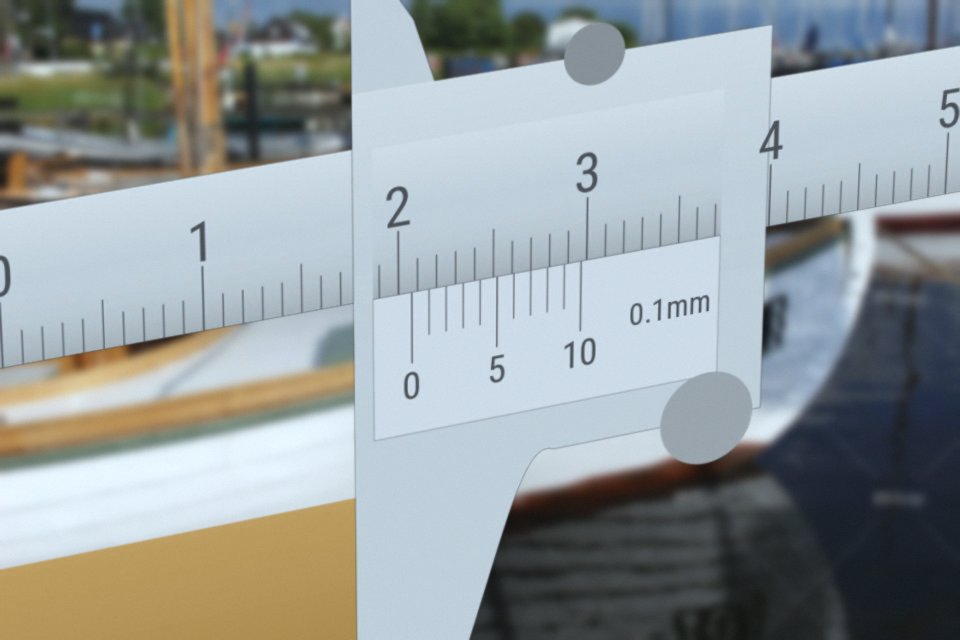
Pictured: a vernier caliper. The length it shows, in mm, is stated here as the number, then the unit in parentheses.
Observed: 20.7 (mm)
